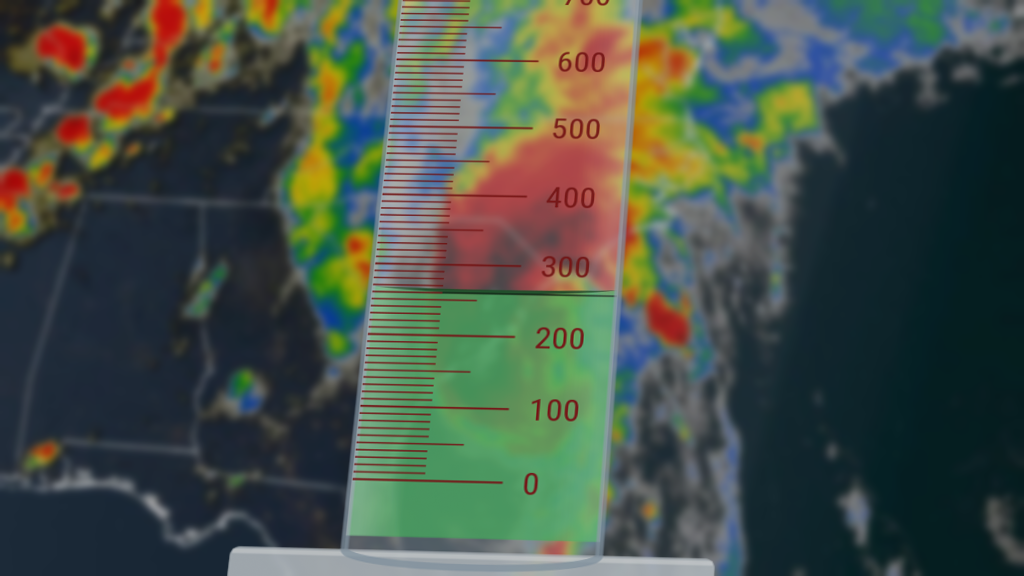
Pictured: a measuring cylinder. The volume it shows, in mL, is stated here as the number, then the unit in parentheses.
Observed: 260 (mL)
